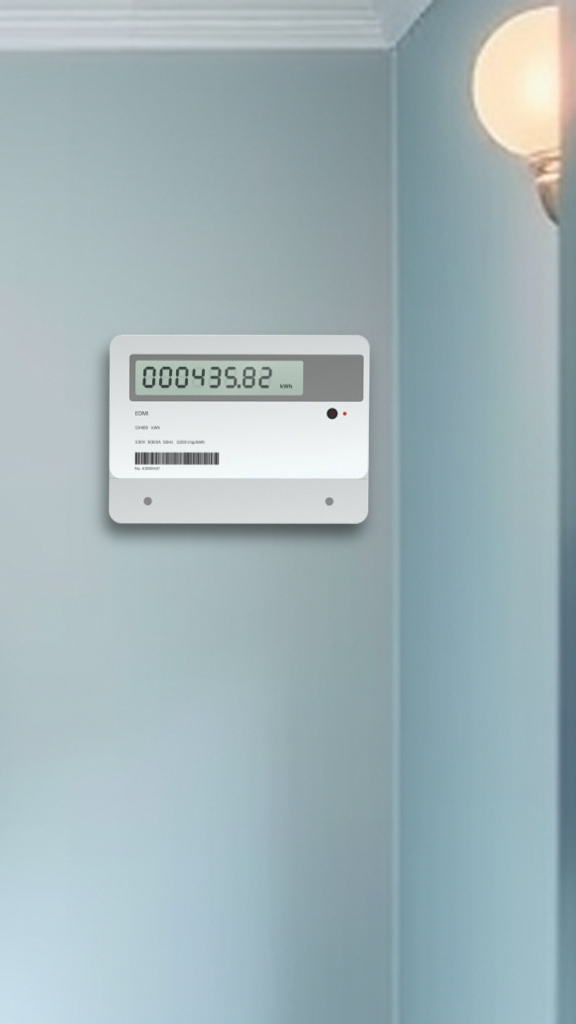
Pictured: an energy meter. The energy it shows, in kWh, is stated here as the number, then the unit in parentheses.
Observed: 435.82 (kWh)
